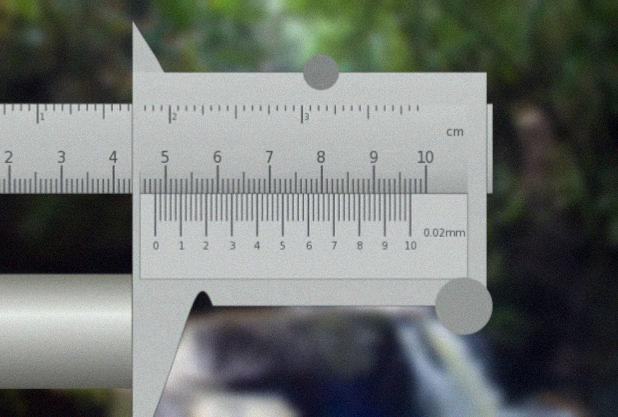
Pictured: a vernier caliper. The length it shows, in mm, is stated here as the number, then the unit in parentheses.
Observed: 48.0 (mm)
